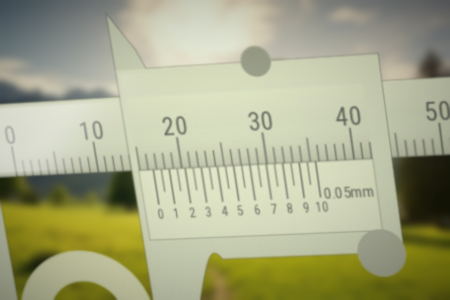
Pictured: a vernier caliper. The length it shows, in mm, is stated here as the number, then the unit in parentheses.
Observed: 16.6 (mm)
